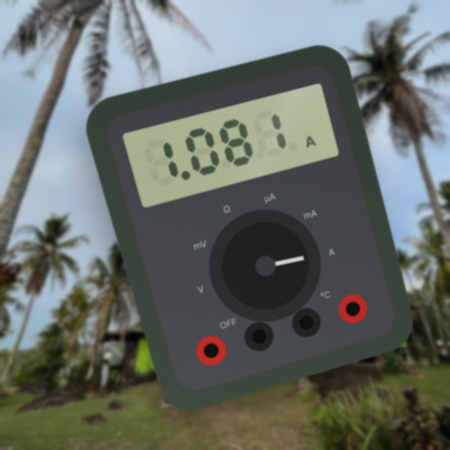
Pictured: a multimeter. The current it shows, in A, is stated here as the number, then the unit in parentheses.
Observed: 1.081 (A)
